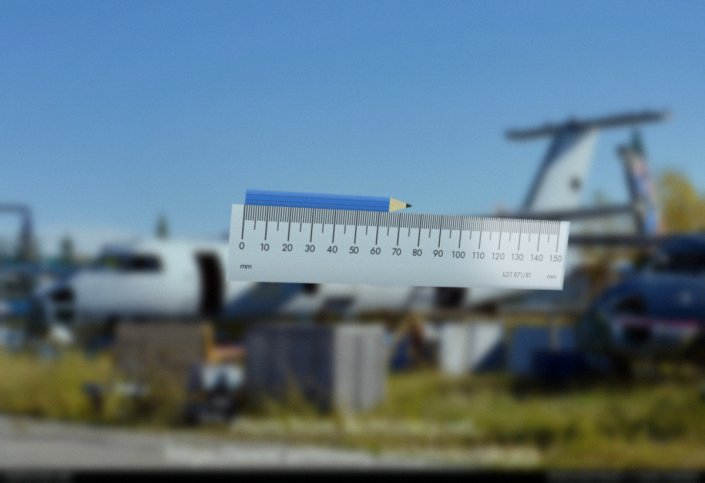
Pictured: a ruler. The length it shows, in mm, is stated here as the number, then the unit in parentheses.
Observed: 75 (mm)
